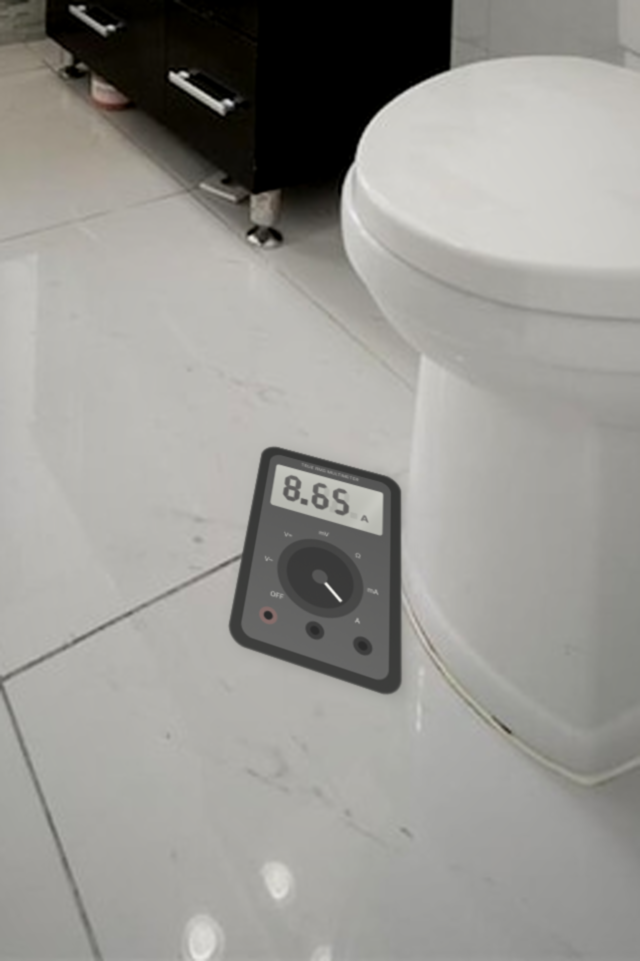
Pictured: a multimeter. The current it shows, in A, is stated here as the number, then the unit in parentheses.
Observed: 8.65 (A)
